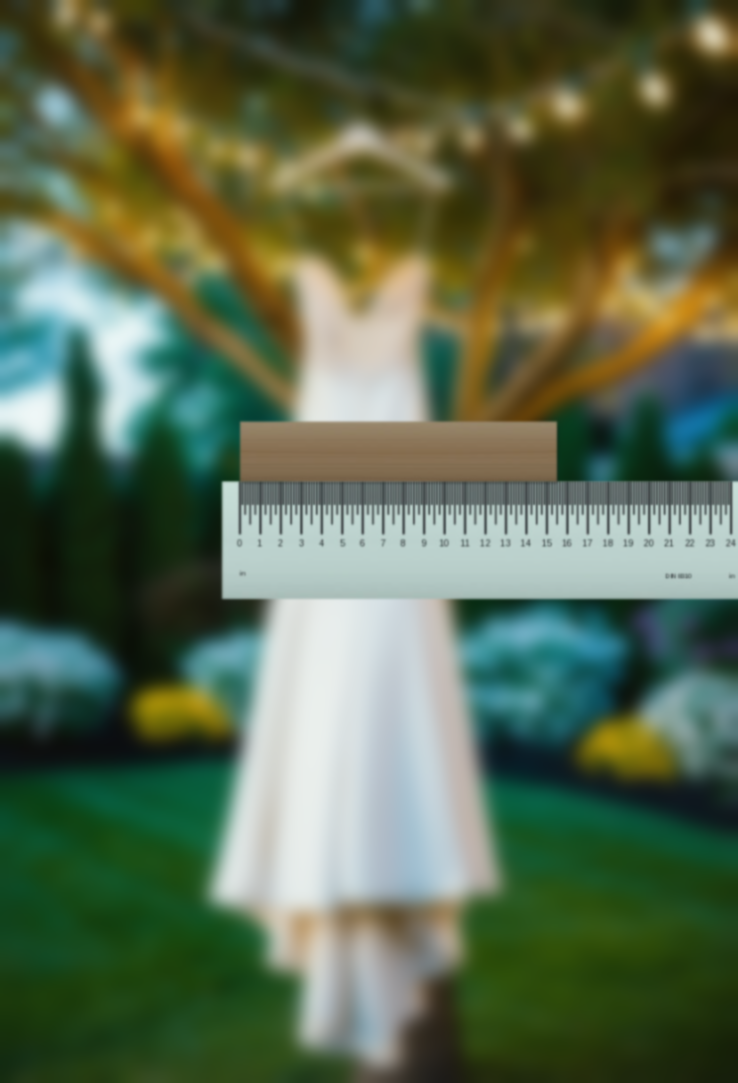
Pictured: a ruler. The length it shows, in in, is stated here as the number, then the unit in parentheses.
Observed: 15.5 (in)
